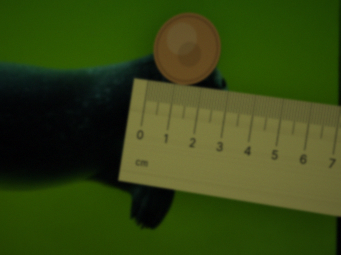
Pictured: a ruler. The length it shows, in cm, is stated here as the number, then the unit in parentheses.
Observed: 2.5 (cm)
